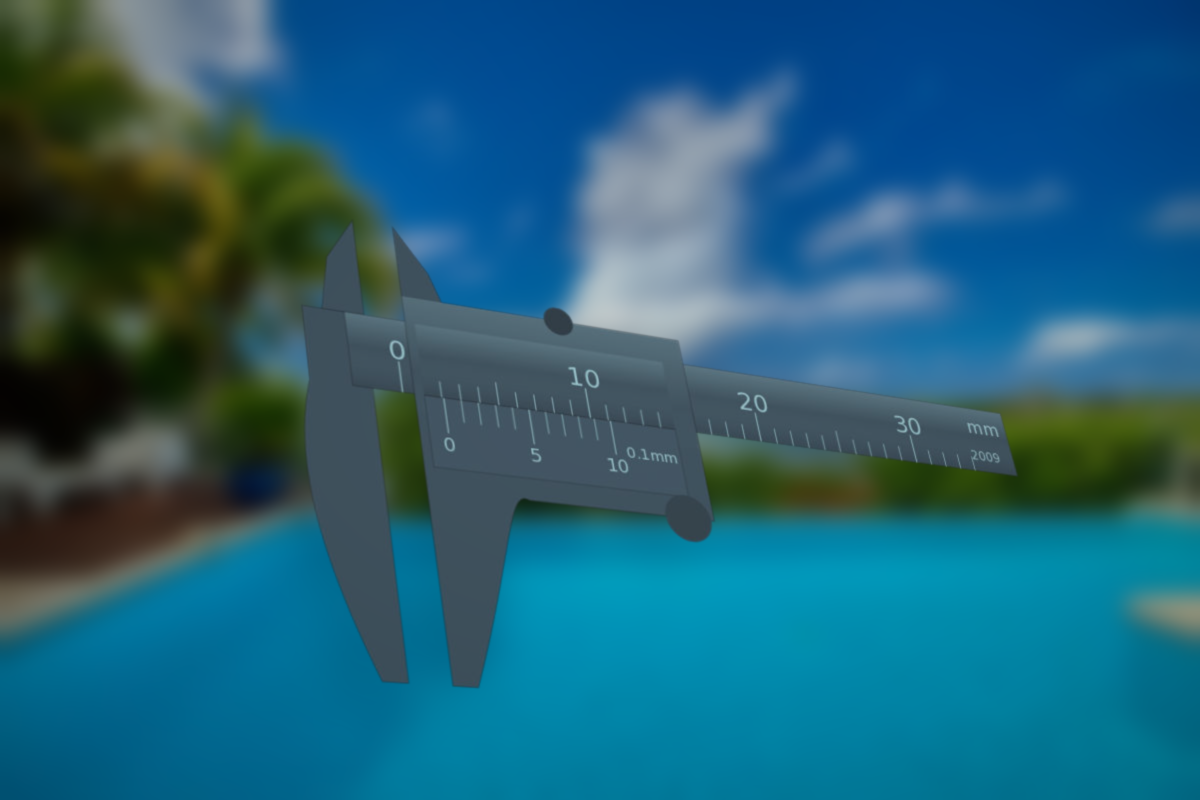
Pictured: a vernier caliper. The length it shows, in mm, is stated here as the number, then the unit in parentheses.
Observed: 2.1 (mm)
